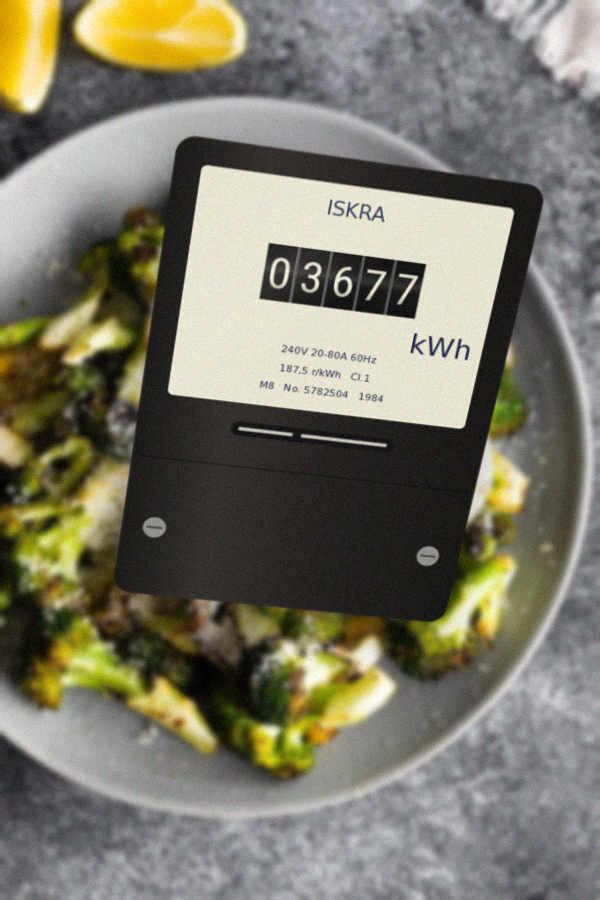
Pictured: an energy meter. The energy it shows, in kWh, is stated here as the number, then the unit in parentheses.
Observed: 3677 (kWh)
